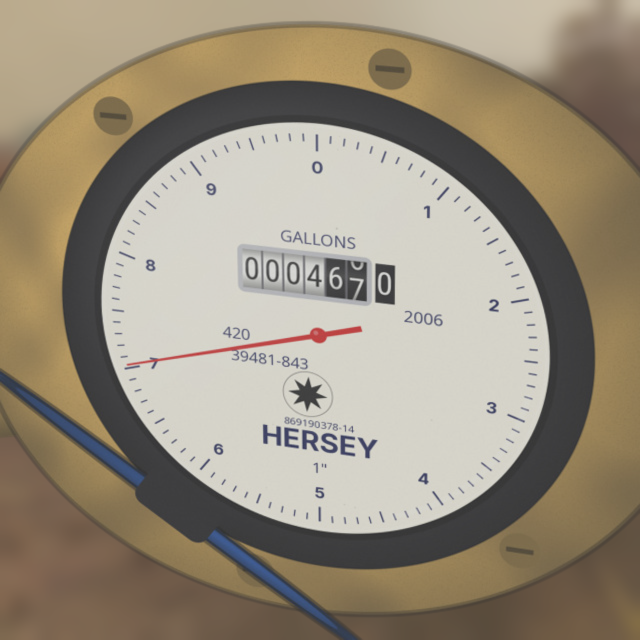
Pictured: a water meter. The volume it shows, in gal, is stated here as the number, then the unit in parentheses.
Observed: 4667.0 (gal)
